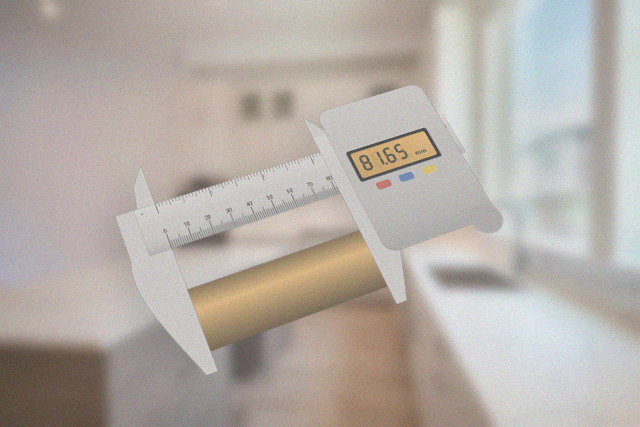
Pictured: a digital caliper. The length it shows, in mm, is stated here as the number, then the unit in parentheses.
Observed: 81.65 (mm)
